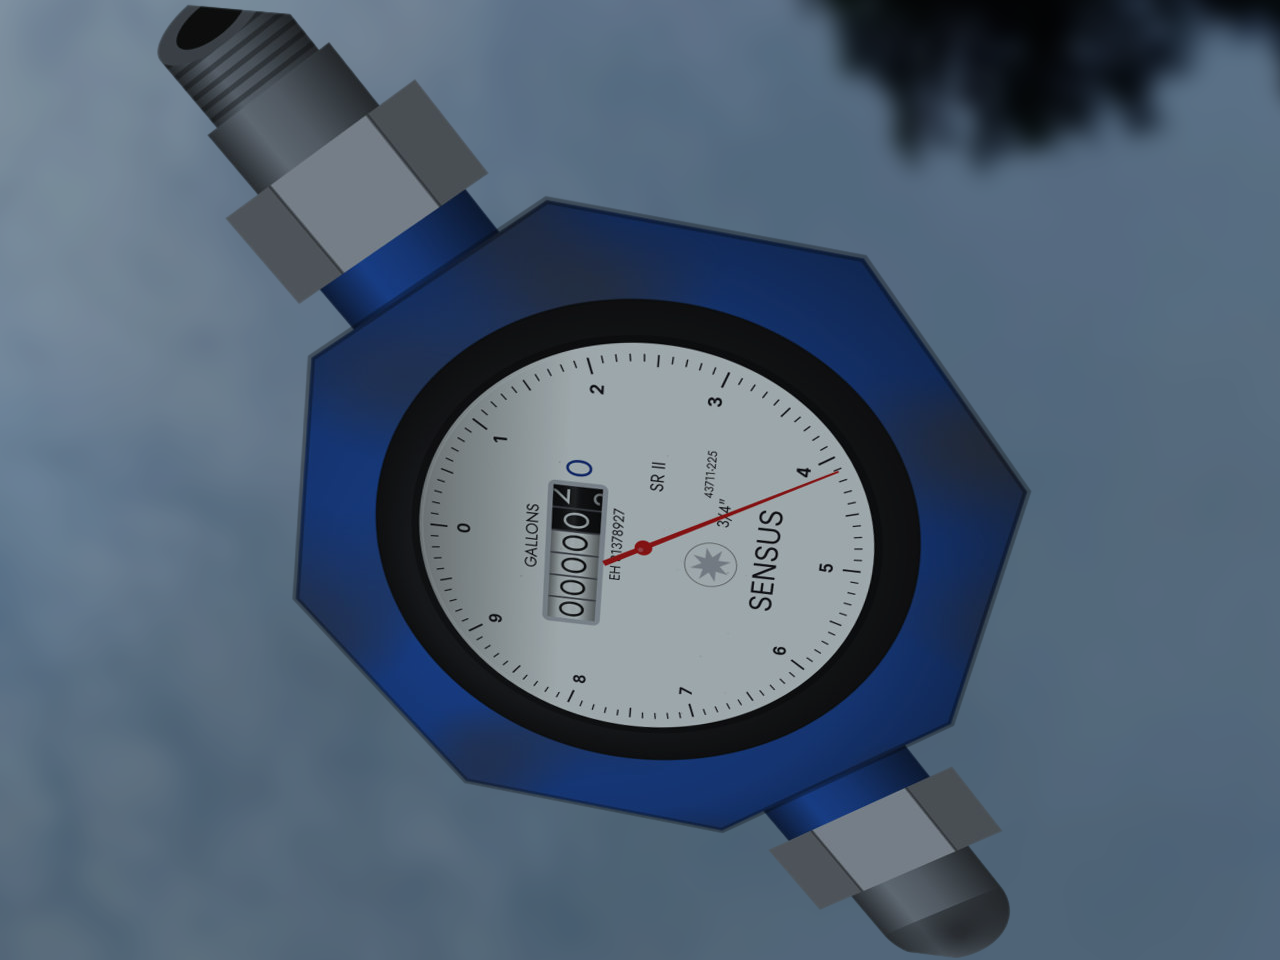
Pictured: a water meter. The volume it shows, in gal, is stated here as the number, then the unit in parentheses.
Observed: 24.1 (gal)
